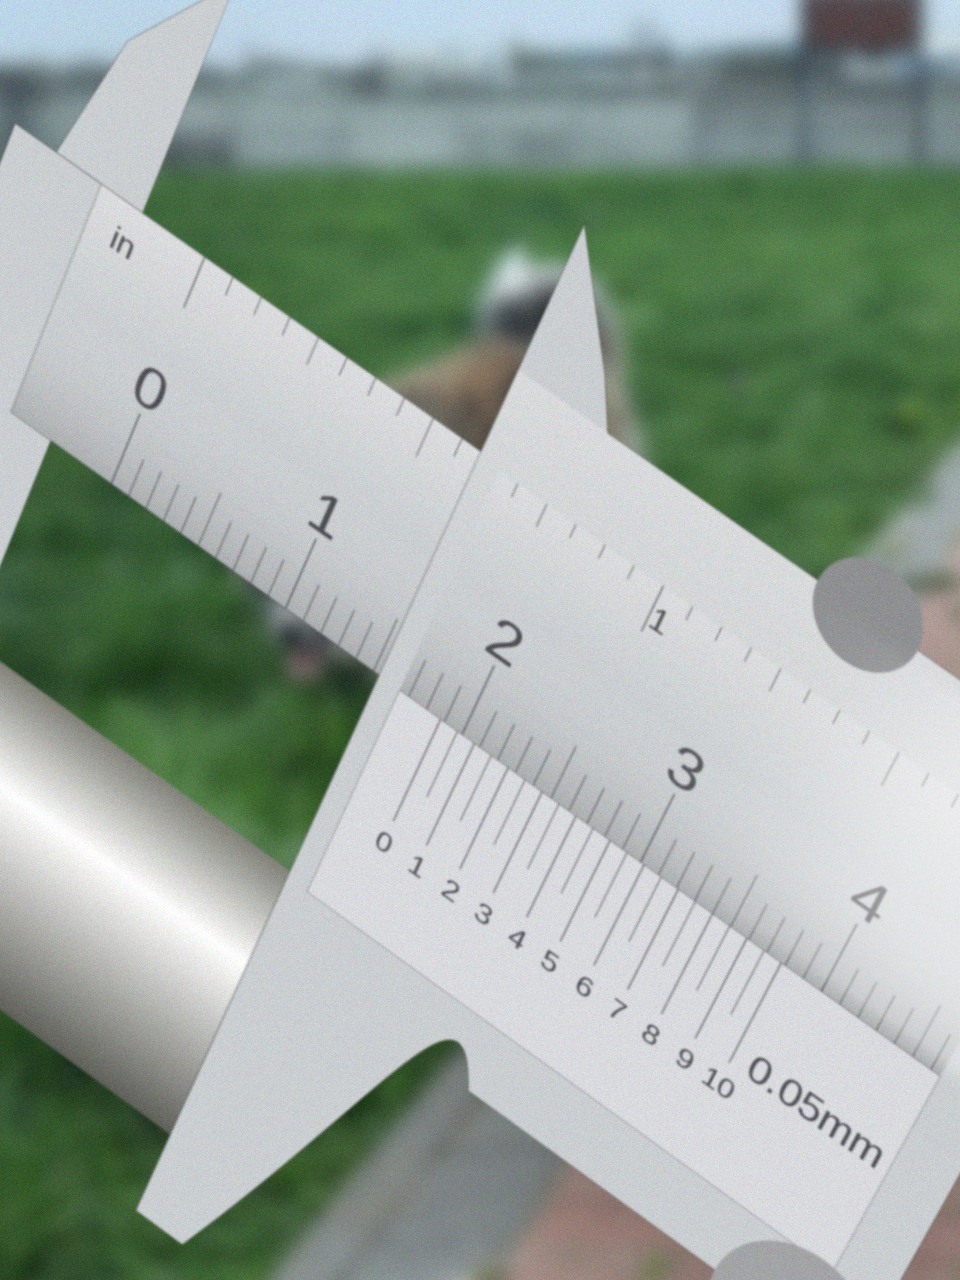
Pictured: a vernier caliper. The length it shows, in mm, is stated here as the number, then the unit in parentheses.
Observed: 18.8 (mm)
